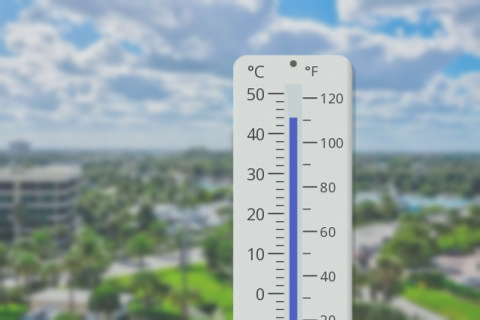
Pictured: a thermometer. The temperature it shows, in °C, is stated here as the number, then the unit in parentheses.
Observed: 44 (°C)
